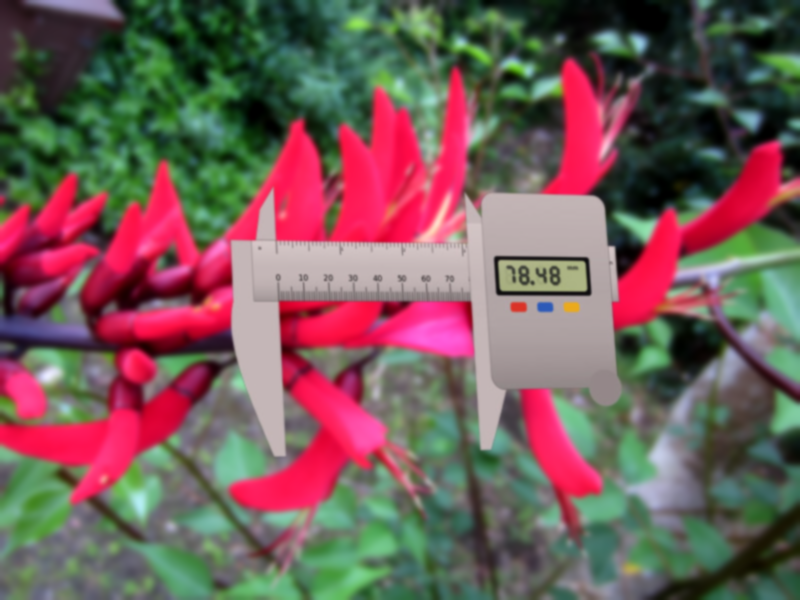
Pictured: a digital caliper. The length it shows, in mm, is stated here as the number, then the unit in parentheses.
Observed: 78.48 (mm)
